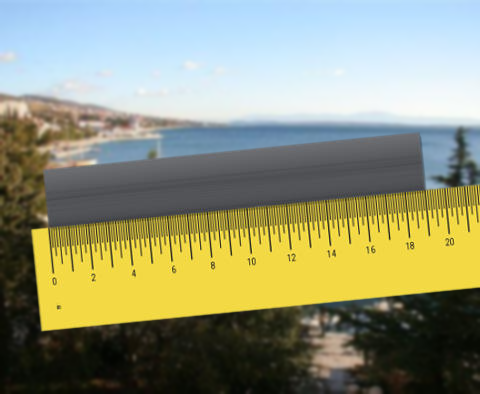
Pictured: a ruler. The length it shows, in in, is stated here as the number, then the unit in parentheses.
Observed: 19 (in)
